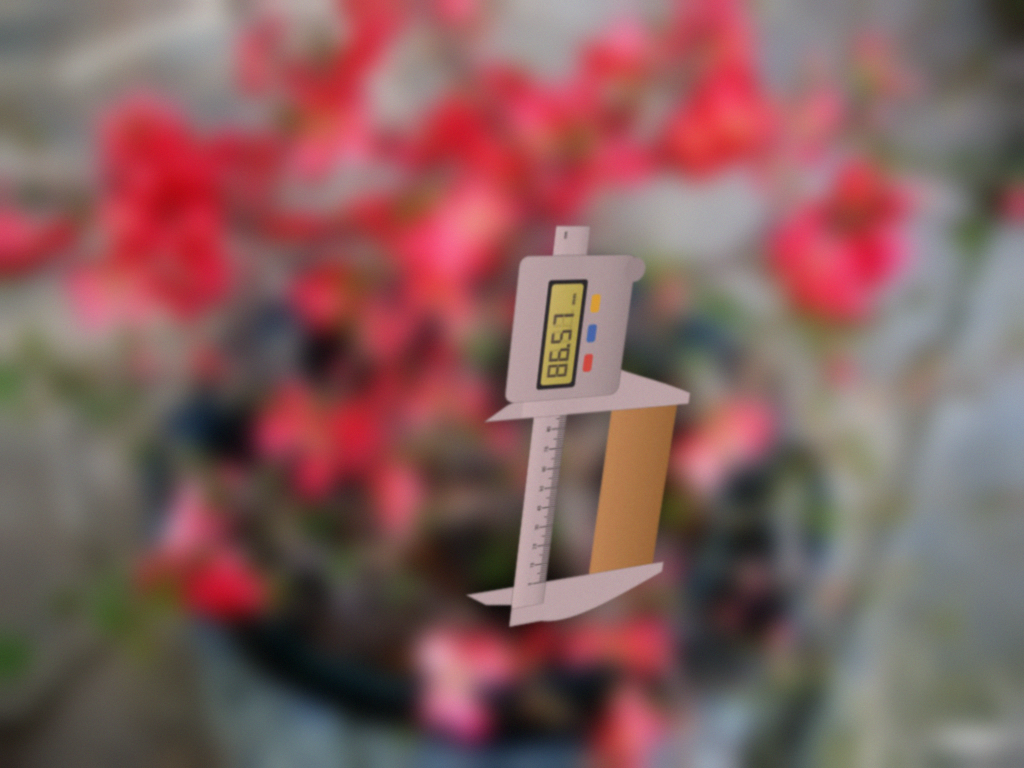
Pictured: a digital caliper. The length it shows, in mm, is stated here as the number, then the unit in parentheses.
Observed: 86.57 (mm)
